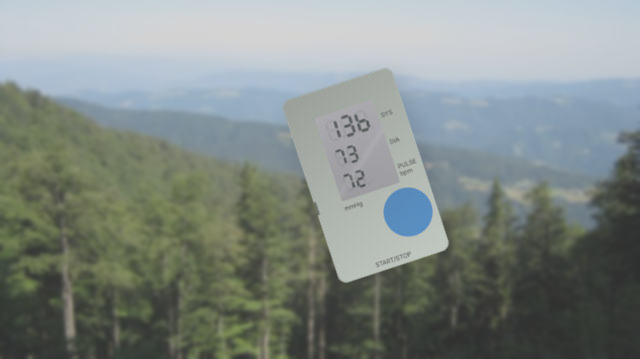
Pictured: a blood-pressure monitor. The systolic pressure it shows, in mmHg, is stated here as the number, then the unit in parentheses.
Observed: 136 (mmHg)
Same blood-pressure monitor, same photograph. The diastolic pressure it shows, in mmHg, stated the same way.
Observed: 73 (mmHg)
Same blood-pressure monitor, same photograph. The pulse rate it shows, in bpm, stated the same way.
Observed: 72 (bpm)
